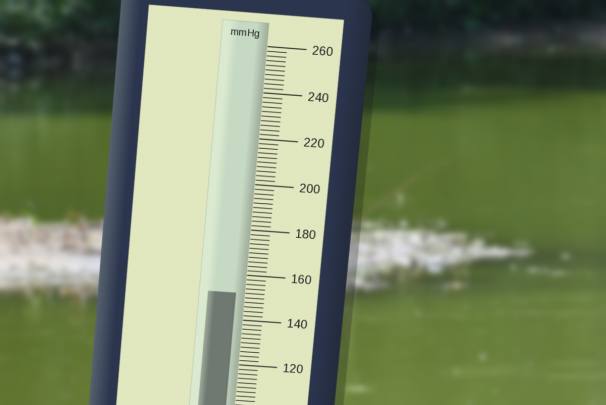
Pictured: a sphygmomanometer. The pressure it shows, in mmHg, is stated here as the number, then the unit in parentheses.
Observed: 152 (mmHg)
